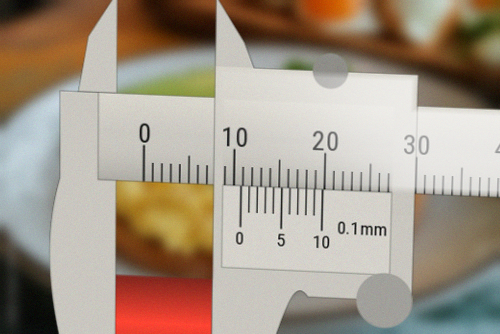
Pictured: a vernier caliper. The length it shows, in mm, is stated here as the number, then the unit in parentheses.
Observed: 10.8 (mm)
